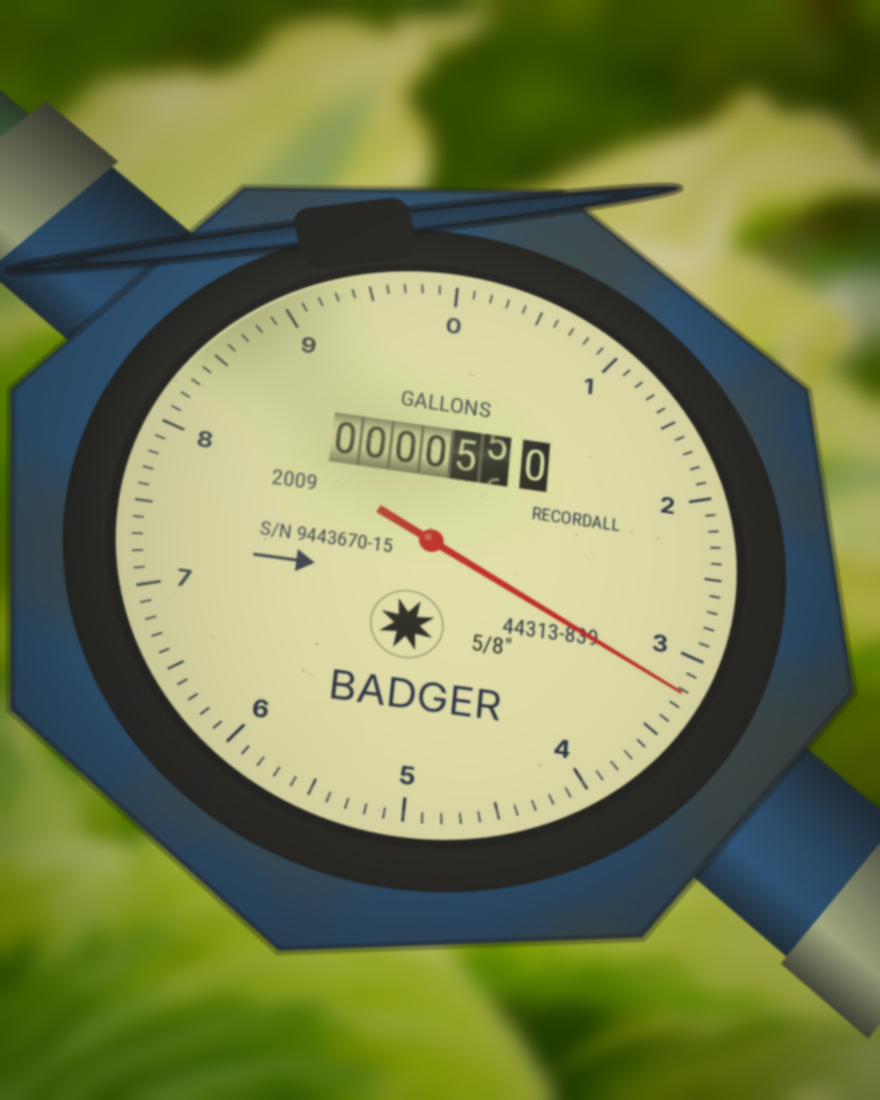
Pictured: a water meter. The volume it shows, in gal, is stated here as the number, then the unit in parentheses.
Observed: 553.2 (gal)
